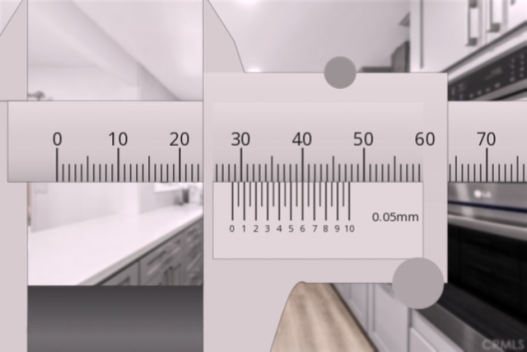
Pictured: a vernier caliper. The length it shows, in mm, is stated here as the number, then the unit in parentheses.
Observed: 28.6 (mm)
